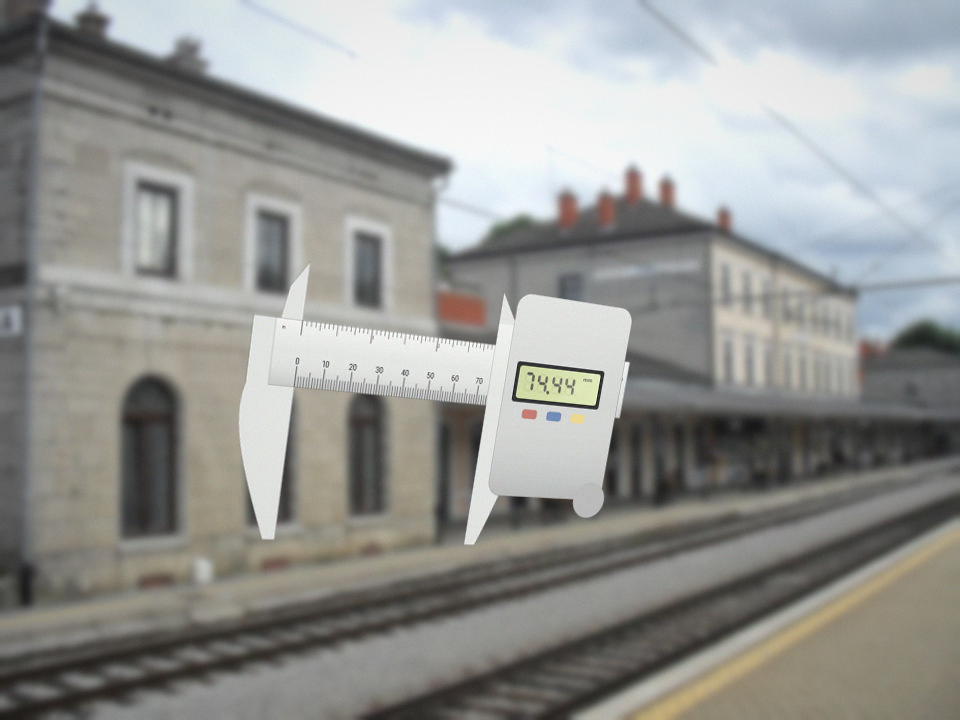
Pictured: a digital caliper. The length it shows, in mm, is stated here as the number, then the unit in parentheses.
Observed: 74.44 (mm)
